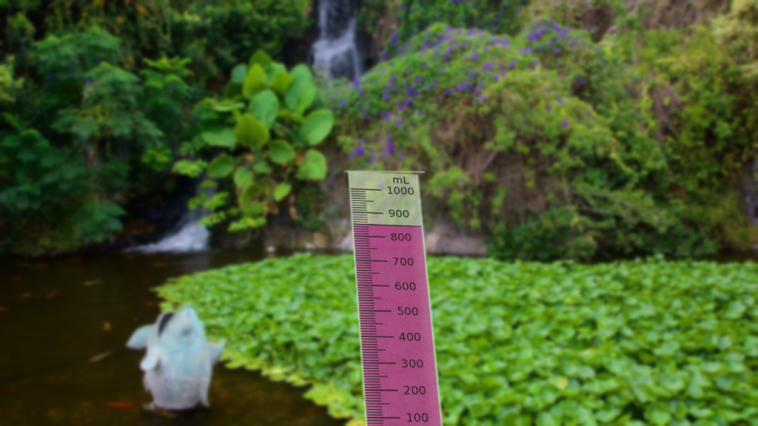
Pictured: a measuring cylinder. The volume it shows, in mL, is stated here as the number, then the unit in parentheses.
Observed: 850 (mL)
